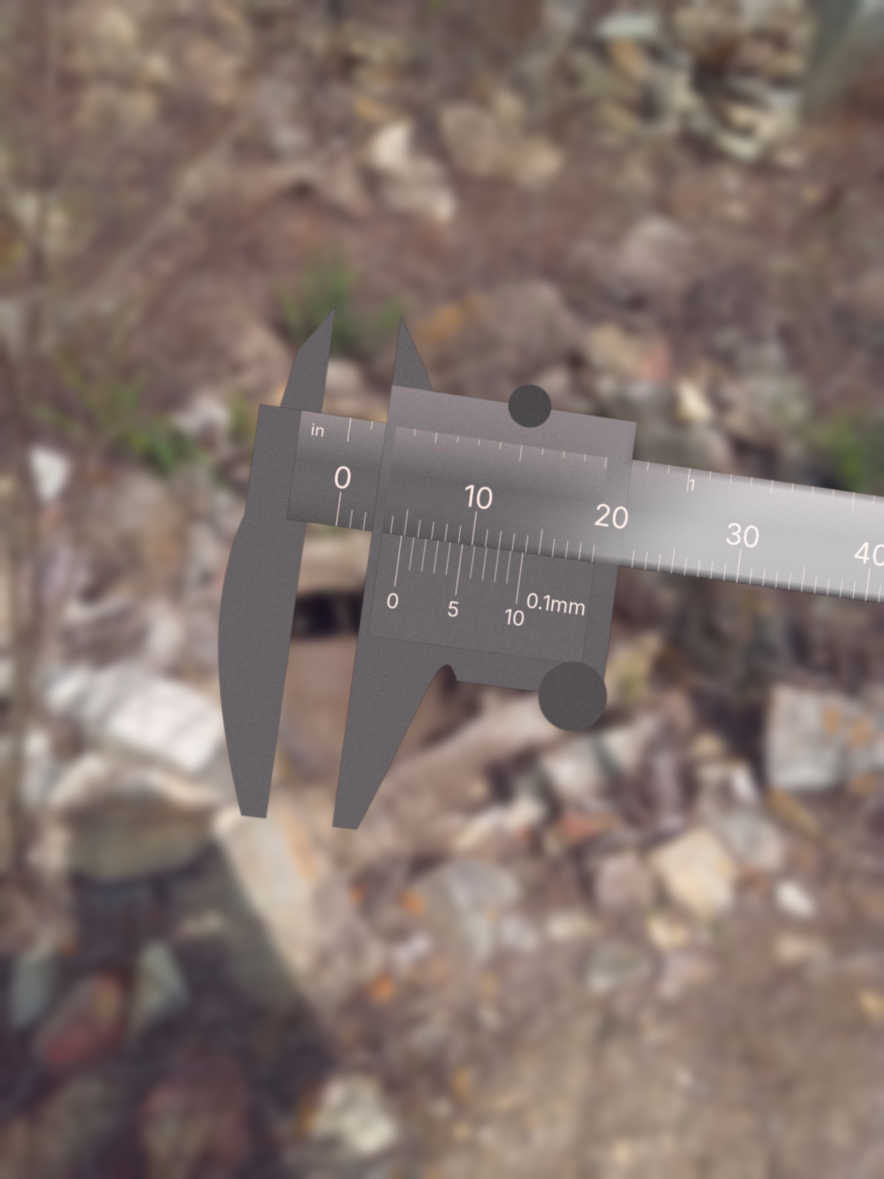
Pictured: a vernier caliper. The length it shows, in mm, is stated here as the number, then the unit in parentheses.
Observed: 4.8 (mm)
